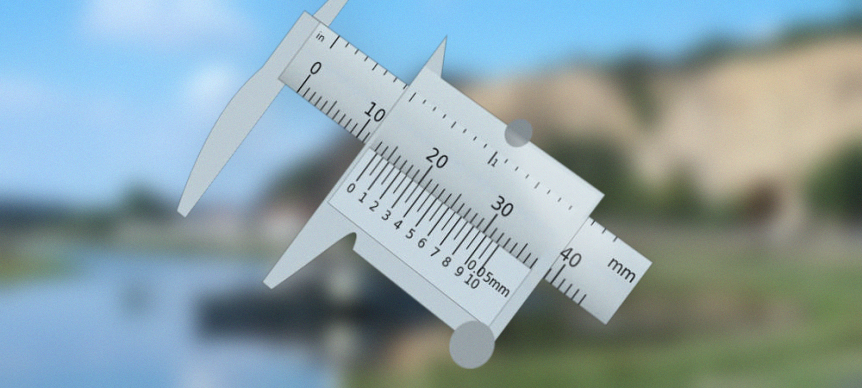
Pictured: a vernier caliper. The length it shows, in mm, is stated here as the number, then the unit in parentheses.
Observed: 13.4 (mm)
